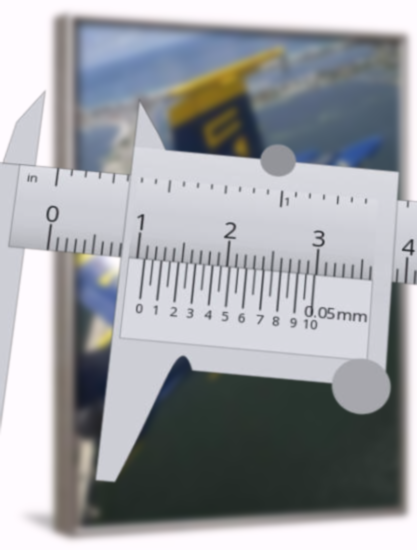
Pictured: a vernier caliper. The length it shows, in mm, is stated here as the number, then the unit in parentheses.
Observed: 10.8 (mm)
